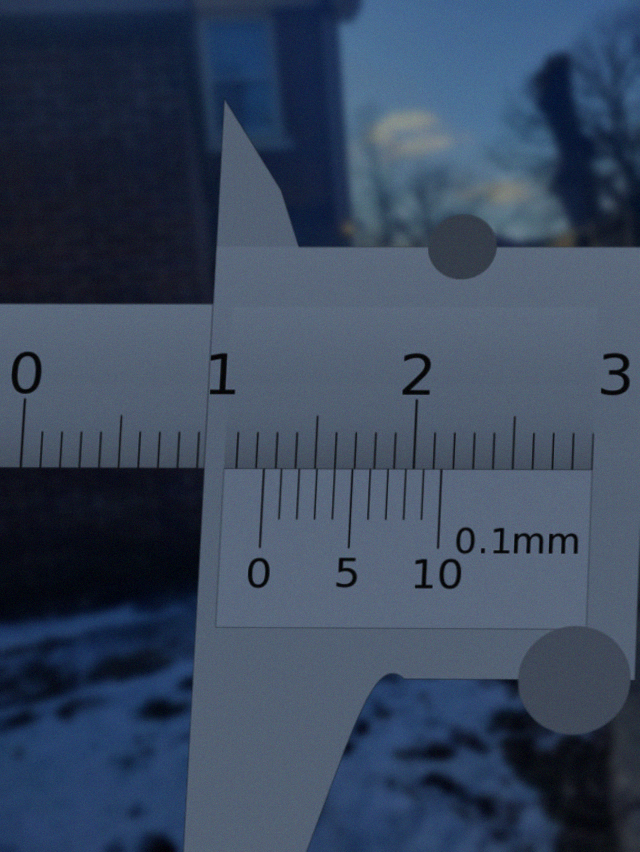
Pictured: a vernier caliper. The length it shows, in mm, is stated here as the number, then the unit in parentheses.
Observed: 12.4 (mm)
